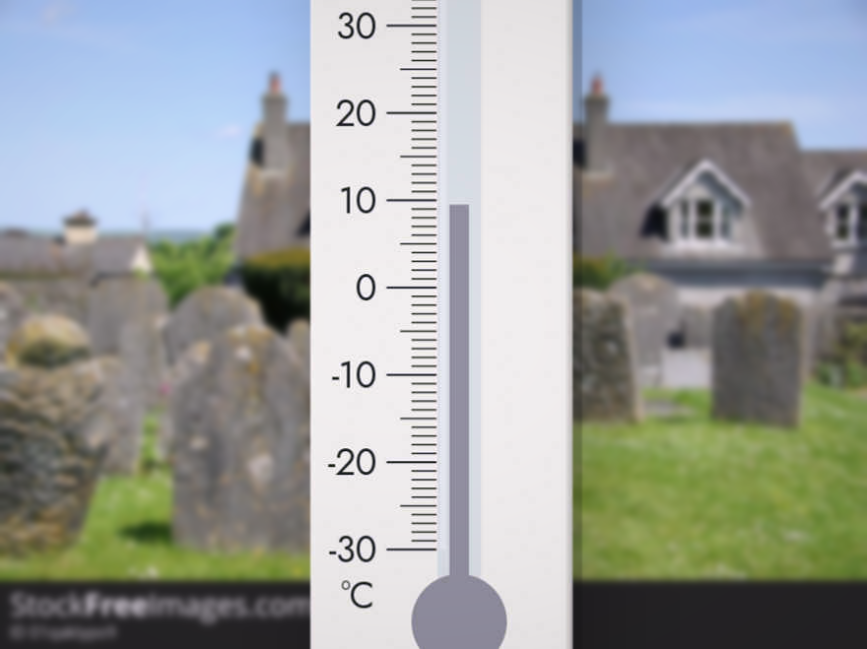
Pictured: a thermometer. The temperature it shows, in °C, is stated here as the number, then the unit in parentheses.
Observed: 9.5 (°C)
